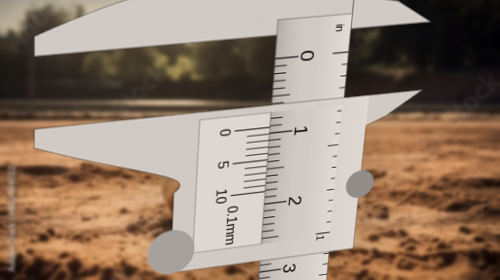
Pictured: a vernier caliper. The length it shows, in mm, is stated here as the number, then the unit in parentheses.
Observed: 9.2 (mm)
